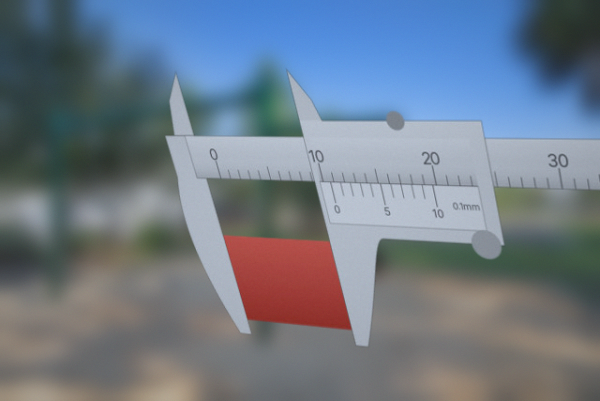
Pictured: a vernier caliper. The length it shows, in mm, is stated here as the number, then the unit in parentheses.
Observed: 10.7 (mm)
